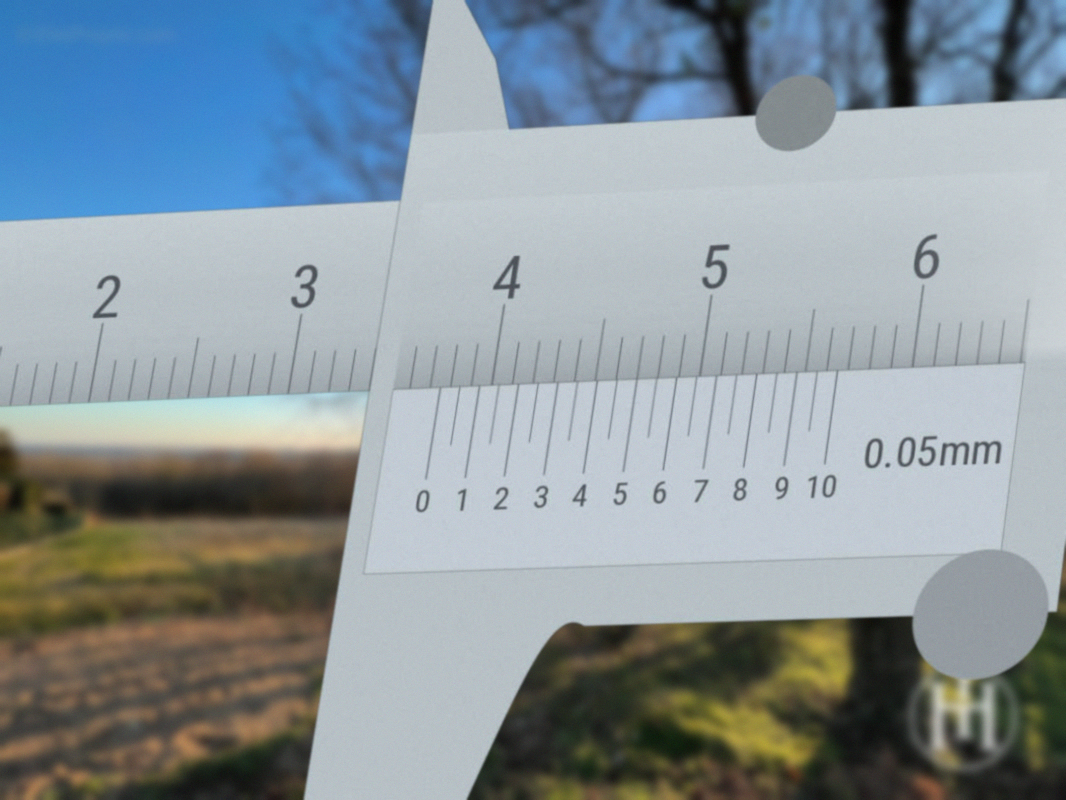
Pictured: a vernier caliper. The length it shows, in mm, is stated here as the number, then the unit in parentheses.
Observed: 37.5 (mm)
